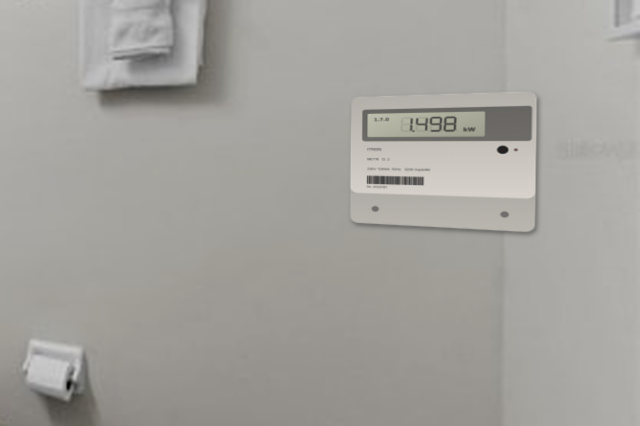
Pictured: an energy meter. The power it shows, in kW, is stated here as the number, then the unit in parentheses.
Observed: 1.498 (kW)
